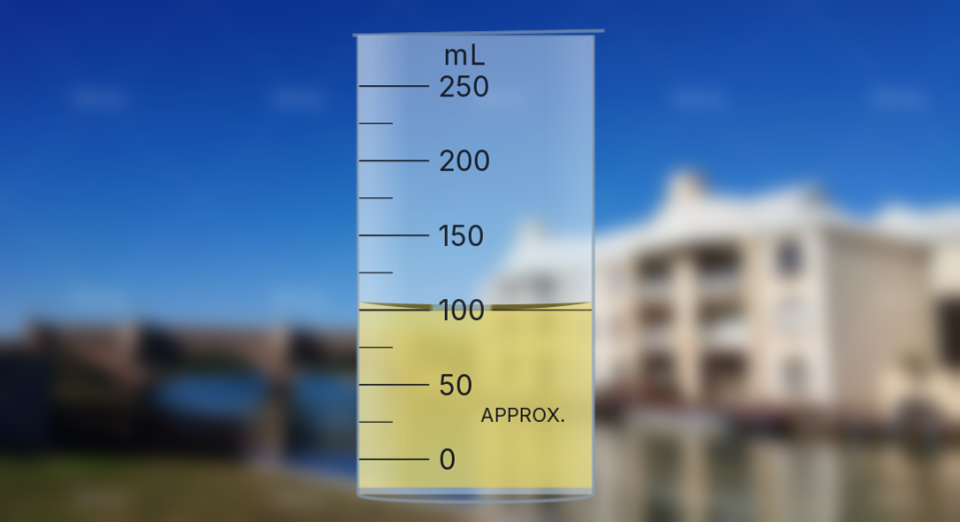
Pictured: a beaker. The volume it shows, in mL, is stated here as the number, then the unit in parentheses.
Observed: 100 (mL)
